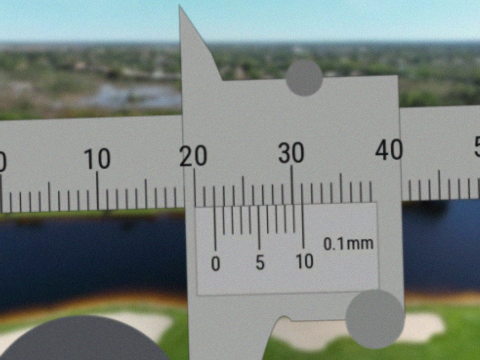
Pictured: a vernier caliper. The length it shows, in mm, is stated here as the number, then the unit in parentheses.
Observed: 22.0 (mm)
